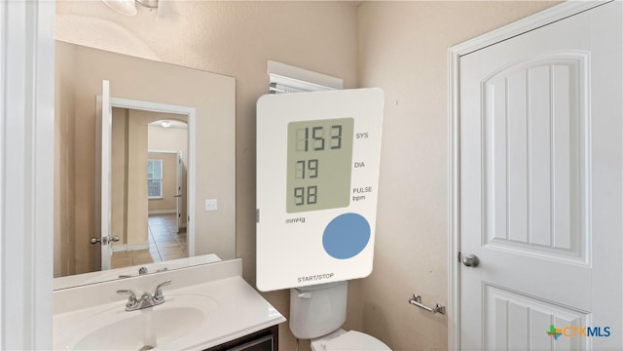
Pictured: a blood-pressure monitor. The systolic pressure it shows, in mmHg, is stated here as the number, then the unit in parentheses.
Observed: 153 (mmHg)
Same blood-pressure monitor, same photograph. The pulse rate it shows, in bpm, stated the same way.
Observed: 98 (bpm)
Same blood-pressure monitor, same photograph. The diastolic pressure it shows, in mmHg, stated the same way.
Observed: 79 (mmHg)
